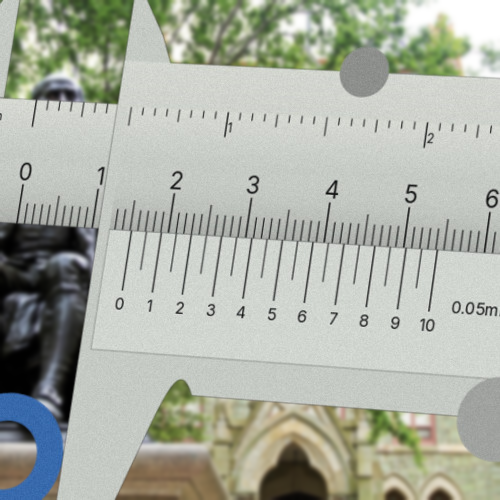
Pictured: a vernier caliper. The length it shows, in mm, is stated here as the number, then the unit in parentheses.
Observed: 15.2 (mm)
